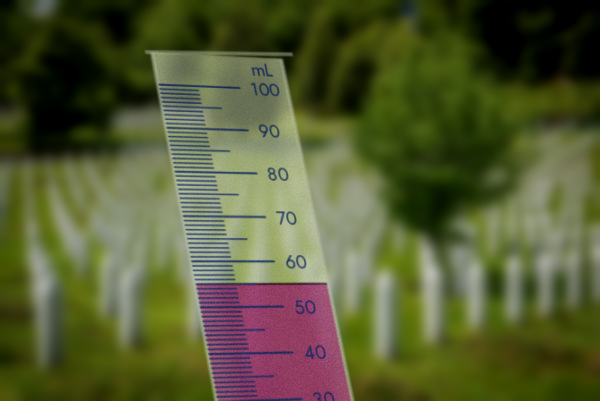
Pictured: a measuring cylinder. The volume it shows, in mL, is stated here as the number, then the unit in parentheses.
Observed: 55 (mL)
